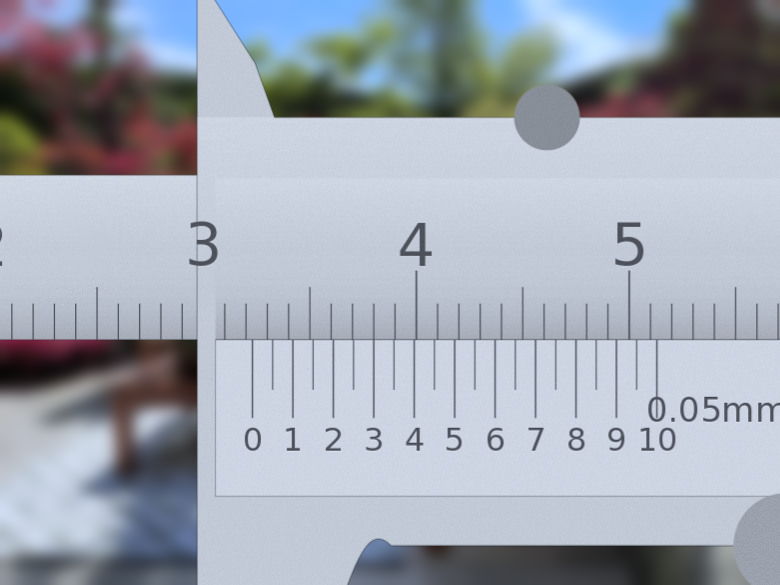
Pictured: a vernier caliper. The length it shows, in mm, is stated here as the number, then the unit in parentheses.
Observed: 32.3 (mm)
